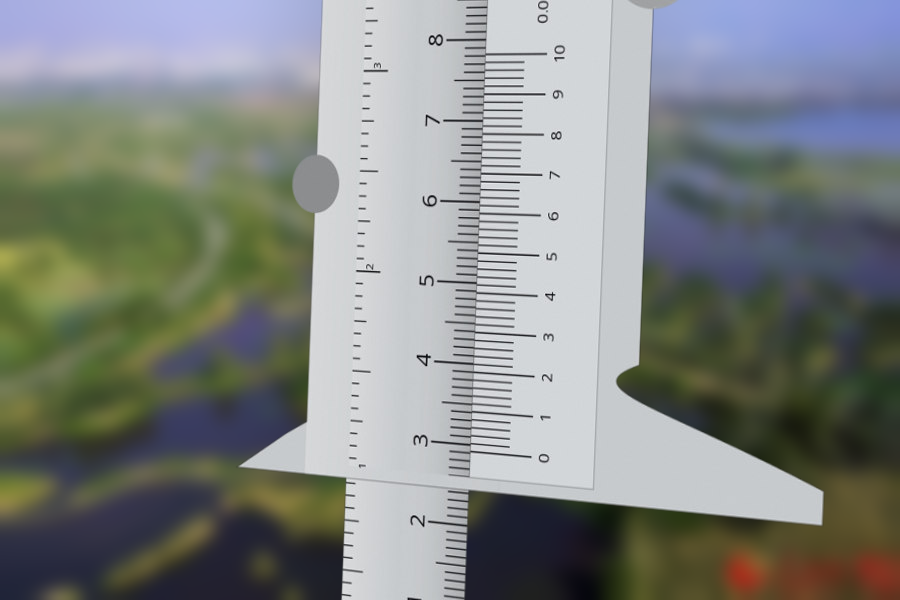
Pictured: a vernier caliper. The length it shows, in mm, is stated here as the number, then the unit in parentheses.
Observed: 29.2 (mm)
